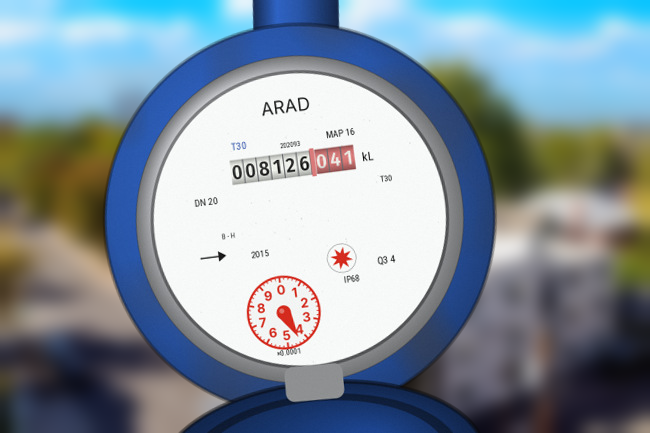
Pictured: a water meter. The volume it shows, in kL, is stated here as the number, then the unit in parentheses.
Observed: 8126.0414 (kL)
